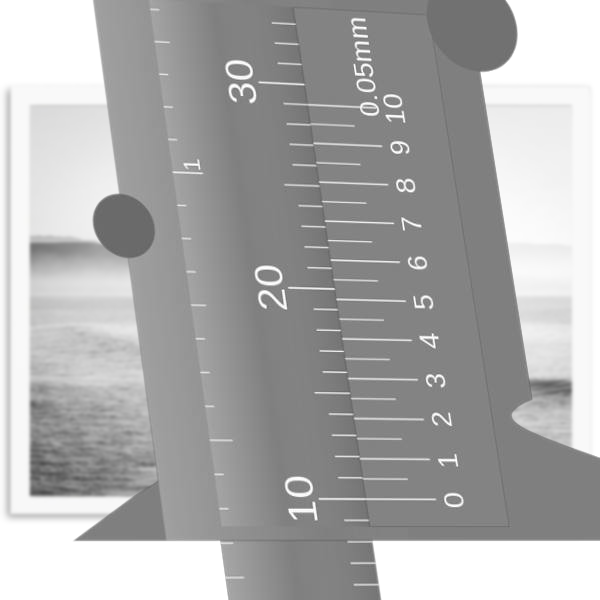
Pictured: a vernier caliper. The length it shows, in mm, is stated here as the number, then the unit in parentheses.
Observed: 10.0 (mm)
